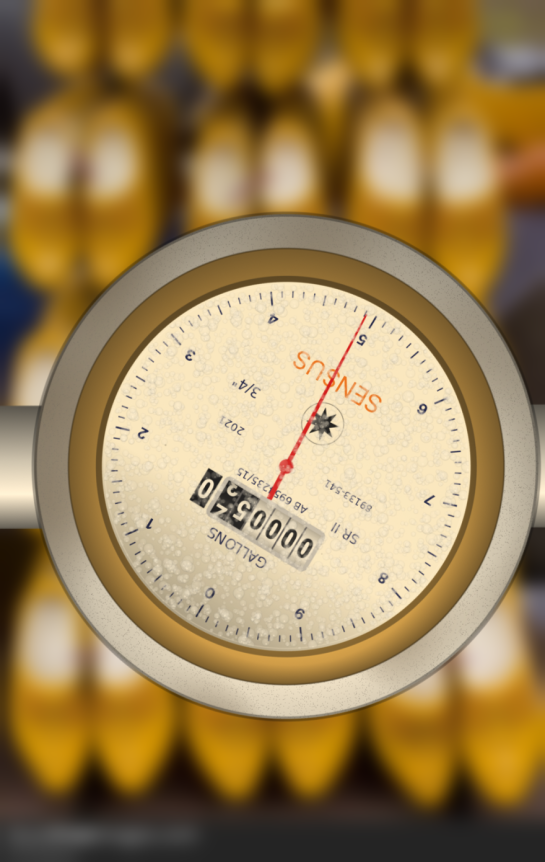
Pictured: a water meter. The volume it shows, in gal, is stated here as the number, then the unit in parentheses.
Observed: 524.9 (gal)
